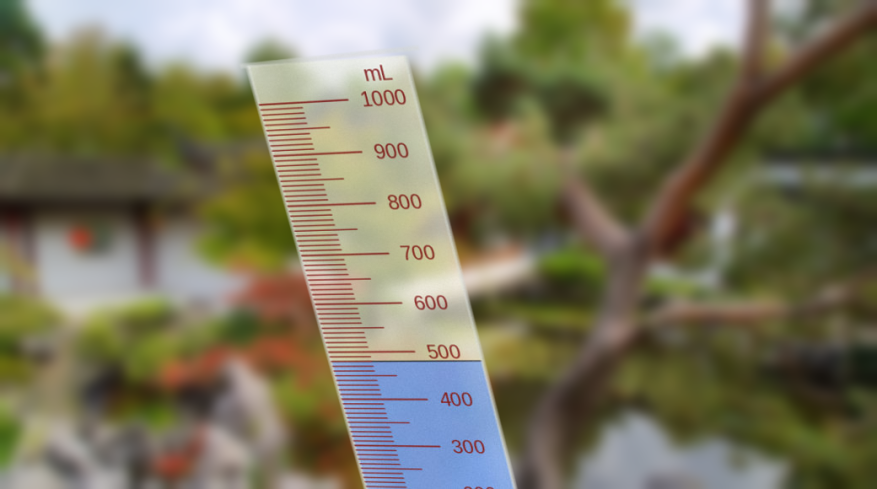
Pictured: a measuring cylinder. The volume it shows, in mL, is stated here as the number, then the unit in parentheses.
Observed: 480 (mL)
